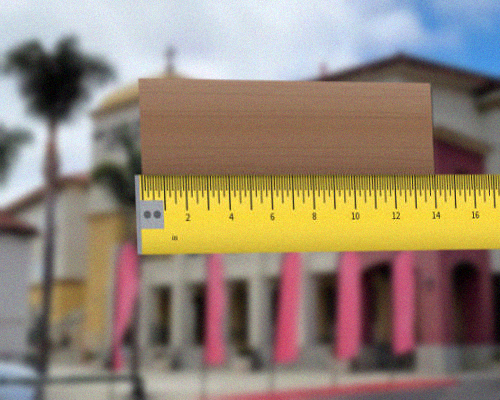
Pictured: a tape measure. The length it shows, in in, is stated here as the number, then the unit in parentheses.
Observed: 14 (in)
